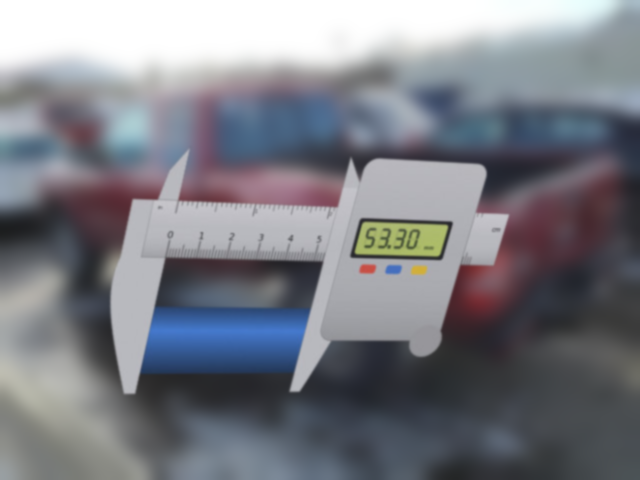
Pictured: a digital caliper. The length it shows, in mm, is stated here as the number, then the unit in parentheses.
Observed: 53.30 (mm)
